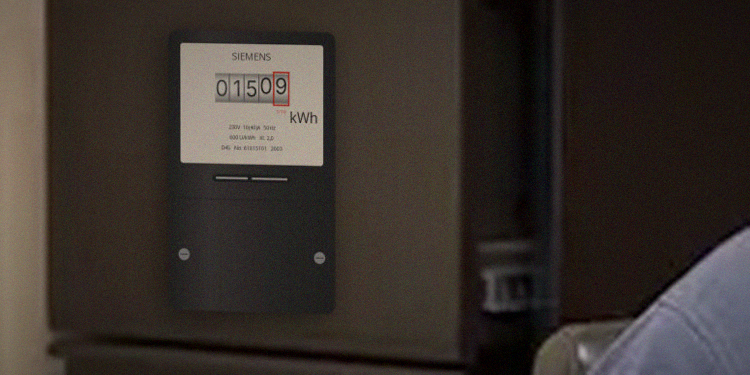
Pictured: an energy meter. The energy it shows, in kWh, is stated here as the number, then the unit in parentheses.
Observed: 150.9 (kWh)
